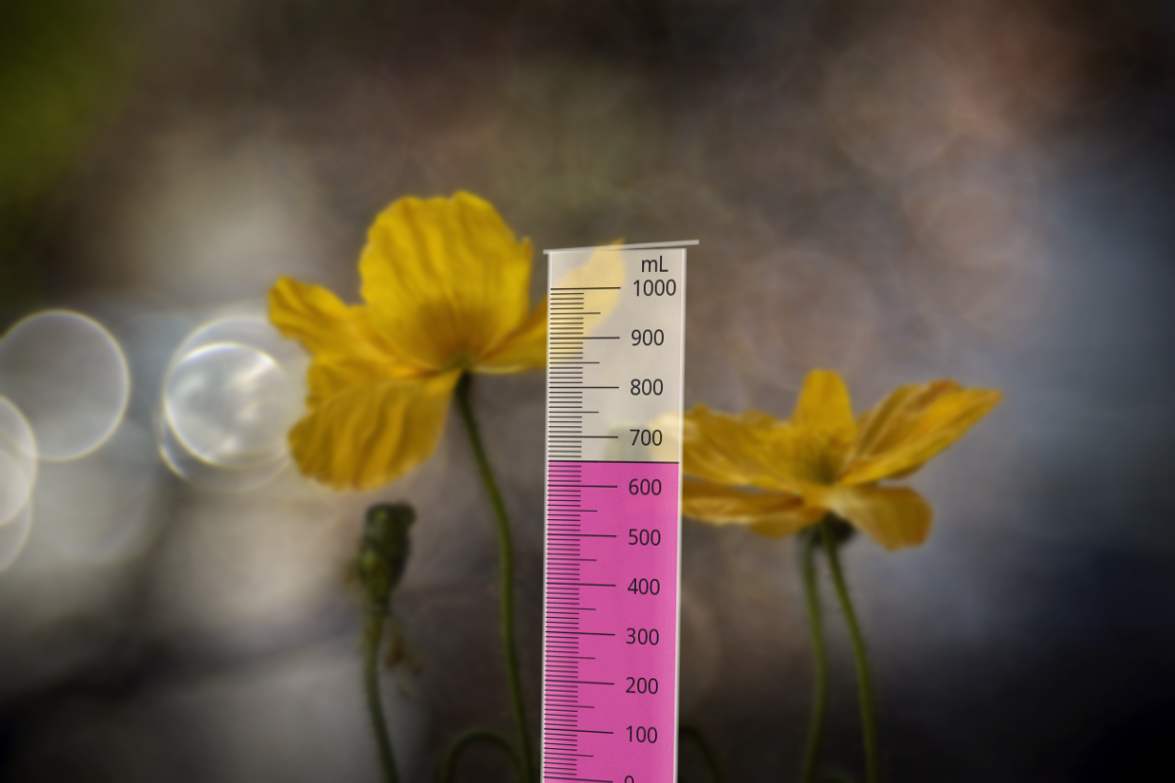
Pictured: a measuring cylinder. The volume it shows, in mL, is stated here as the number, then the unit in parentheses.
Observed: 650 (mL)
